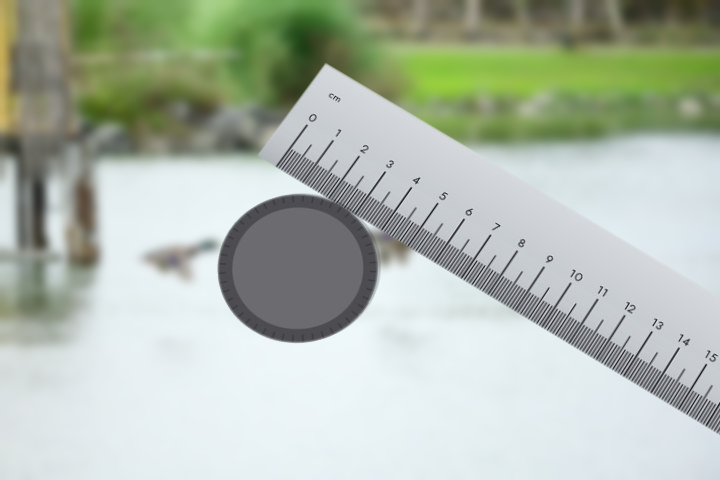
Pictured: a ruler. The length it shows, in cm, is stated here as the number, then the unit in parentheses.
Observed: 5 (cm)
